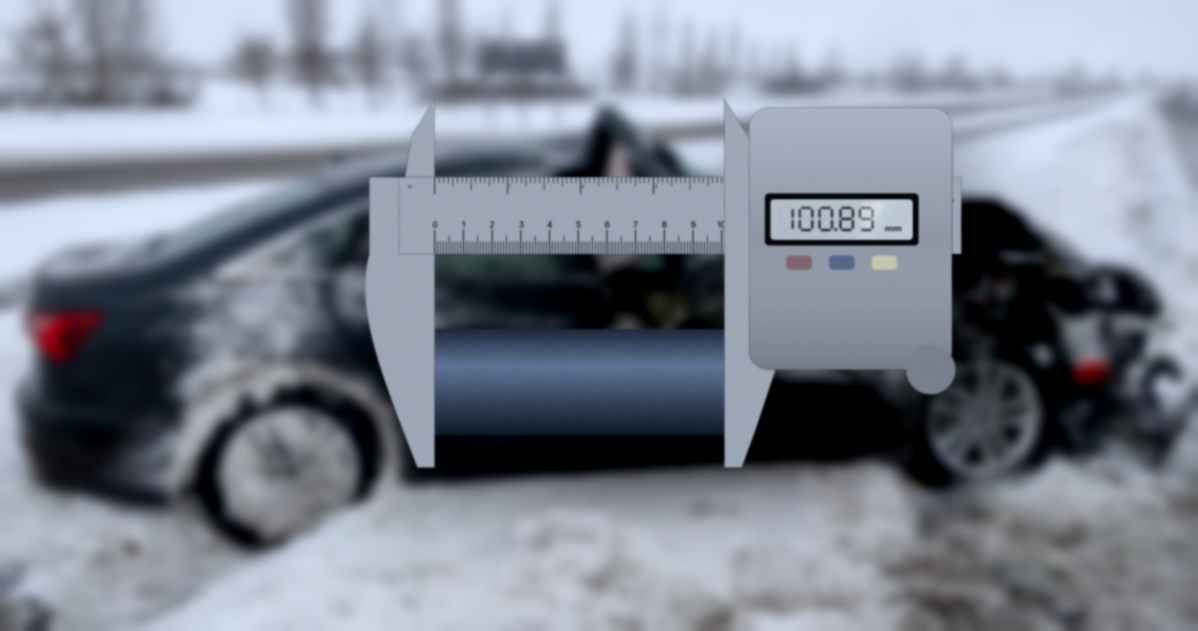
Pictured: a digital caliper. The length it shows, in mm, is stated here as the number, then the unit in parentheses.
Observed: 100.89 (mm)
